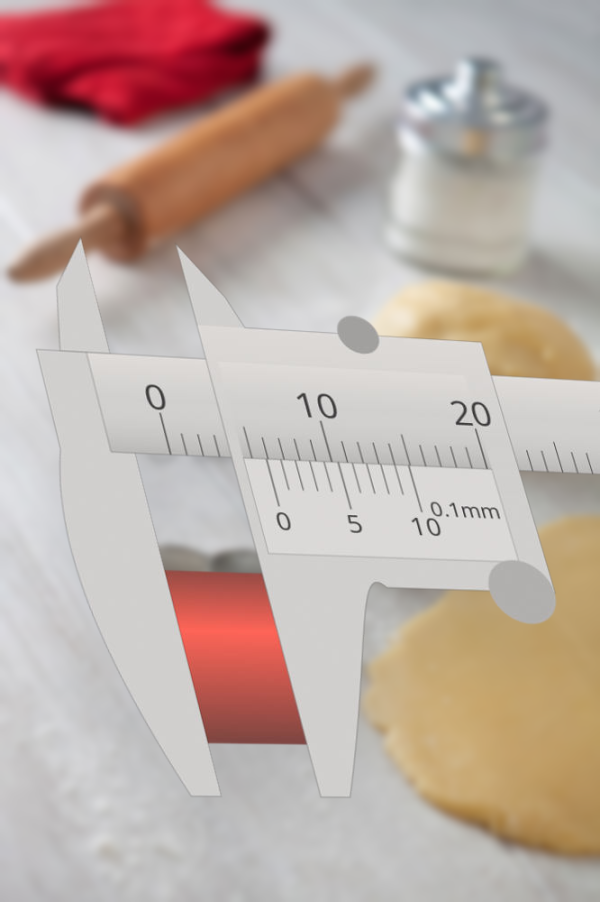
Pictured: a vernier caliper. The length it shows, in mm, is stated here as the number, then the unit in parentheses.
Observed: 5.9 (mm)
